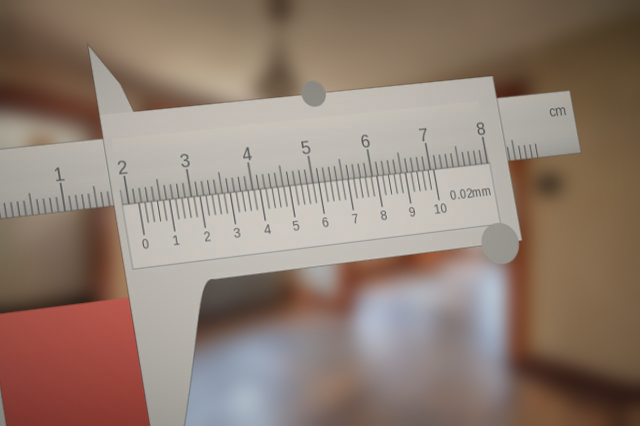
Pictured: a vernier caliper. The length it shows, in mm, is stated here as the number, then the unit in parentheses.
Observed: 21.6 (mm)
